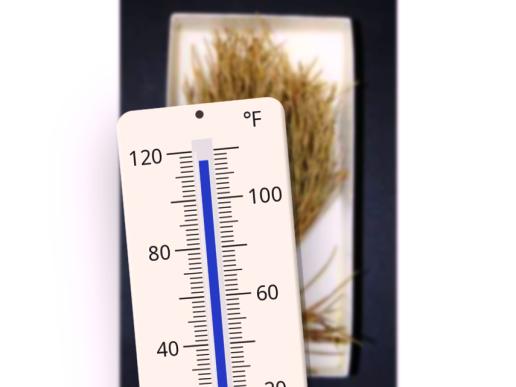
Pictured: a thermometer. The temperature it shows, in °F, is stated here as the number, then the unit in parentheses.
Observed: 116 (°F)
